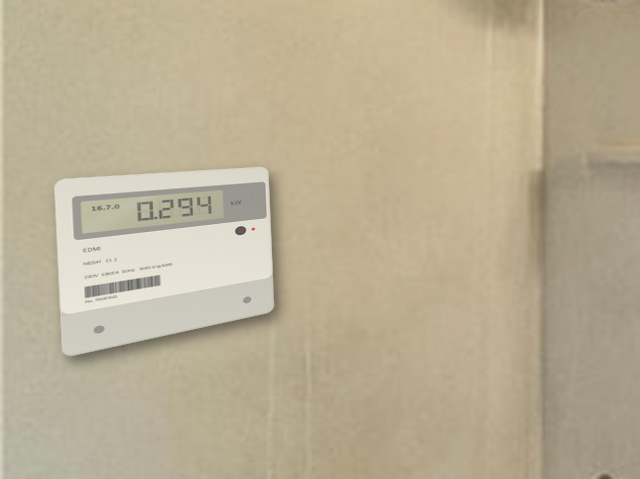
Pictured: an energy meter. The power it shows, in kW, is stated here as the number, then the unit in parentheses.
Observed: 0.294 (kW)
